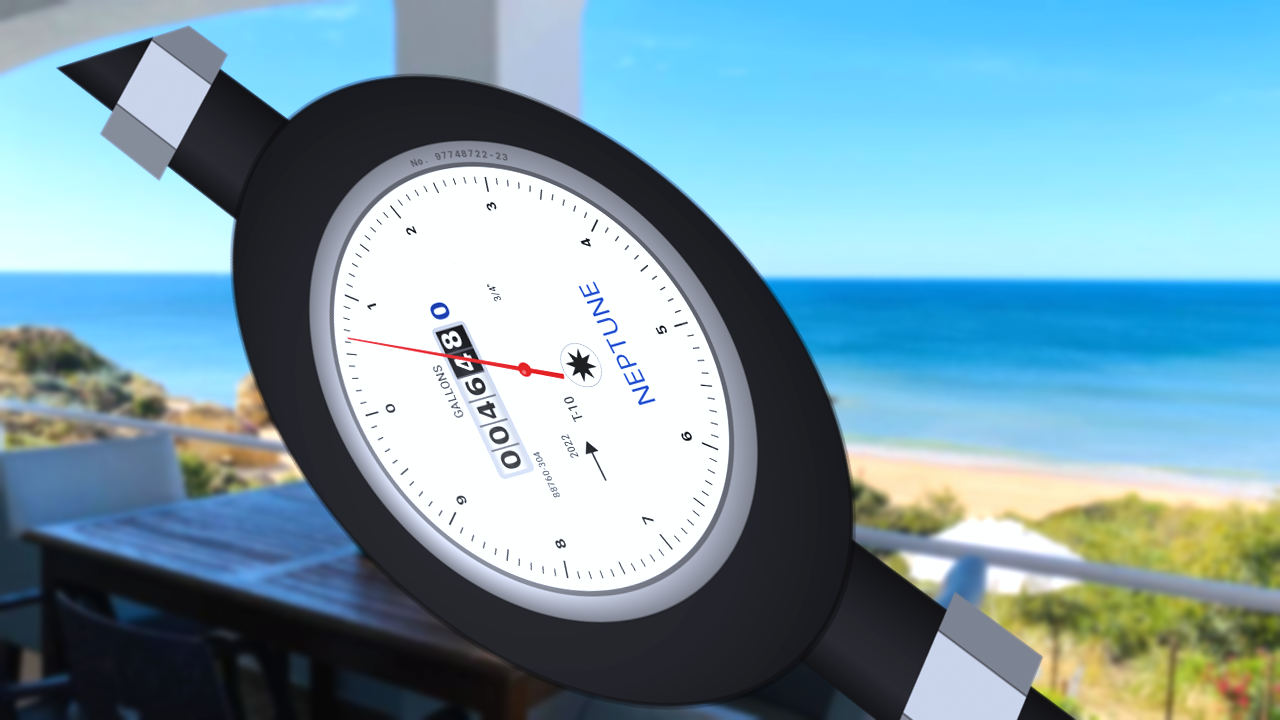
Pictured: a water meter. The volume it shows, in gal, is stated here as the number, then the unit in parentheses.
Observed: 46480.6 (gal)
